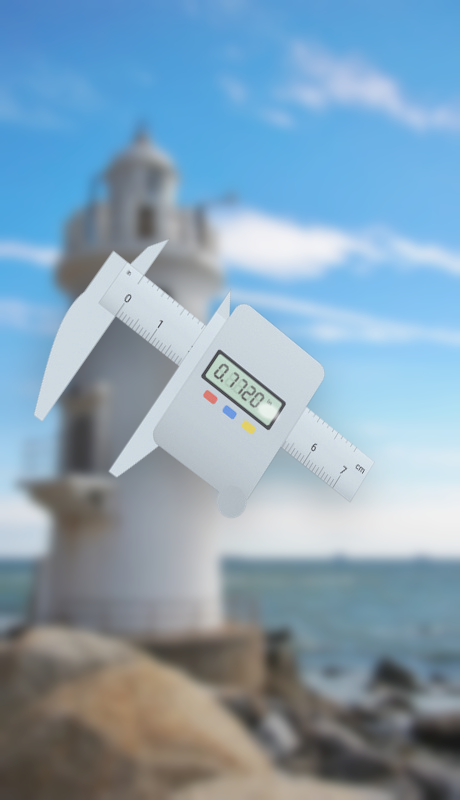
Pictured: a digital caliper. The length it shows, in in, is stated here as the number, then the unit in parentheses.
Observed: 0.7720 (in)
